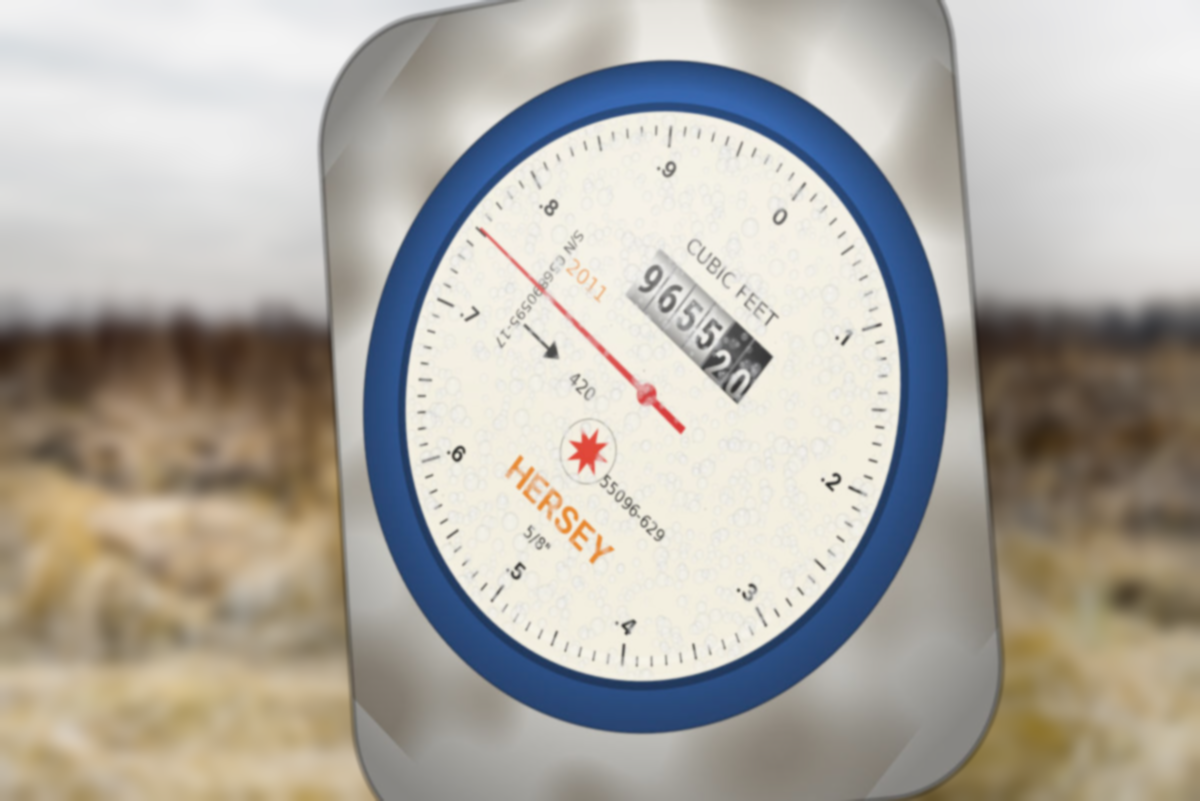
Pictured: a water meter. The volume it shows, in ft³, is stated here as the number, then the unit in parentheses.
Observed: 965519.75 (ft³)
